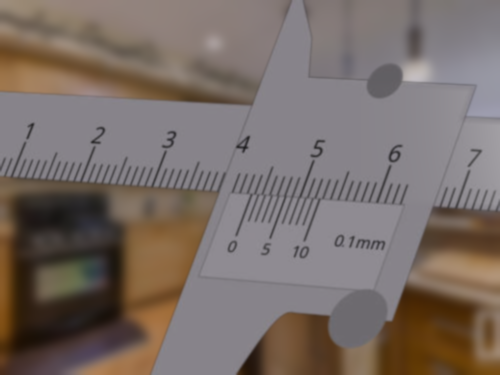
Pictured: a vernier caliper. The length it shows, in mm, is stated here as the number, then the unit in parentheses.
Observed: 43.6 (mm)
